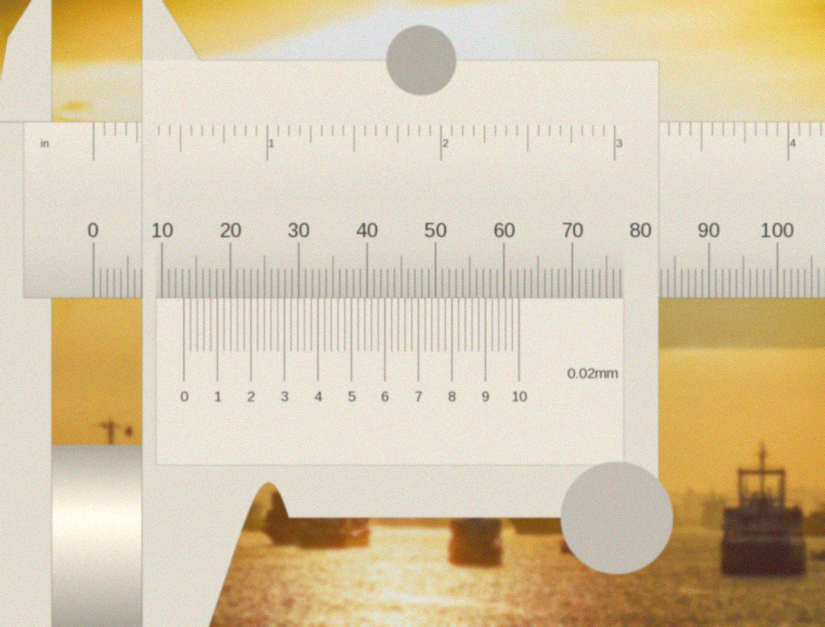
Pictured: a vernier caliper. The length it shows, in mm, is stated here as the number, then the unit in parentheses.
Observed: 13.2 (mm)
